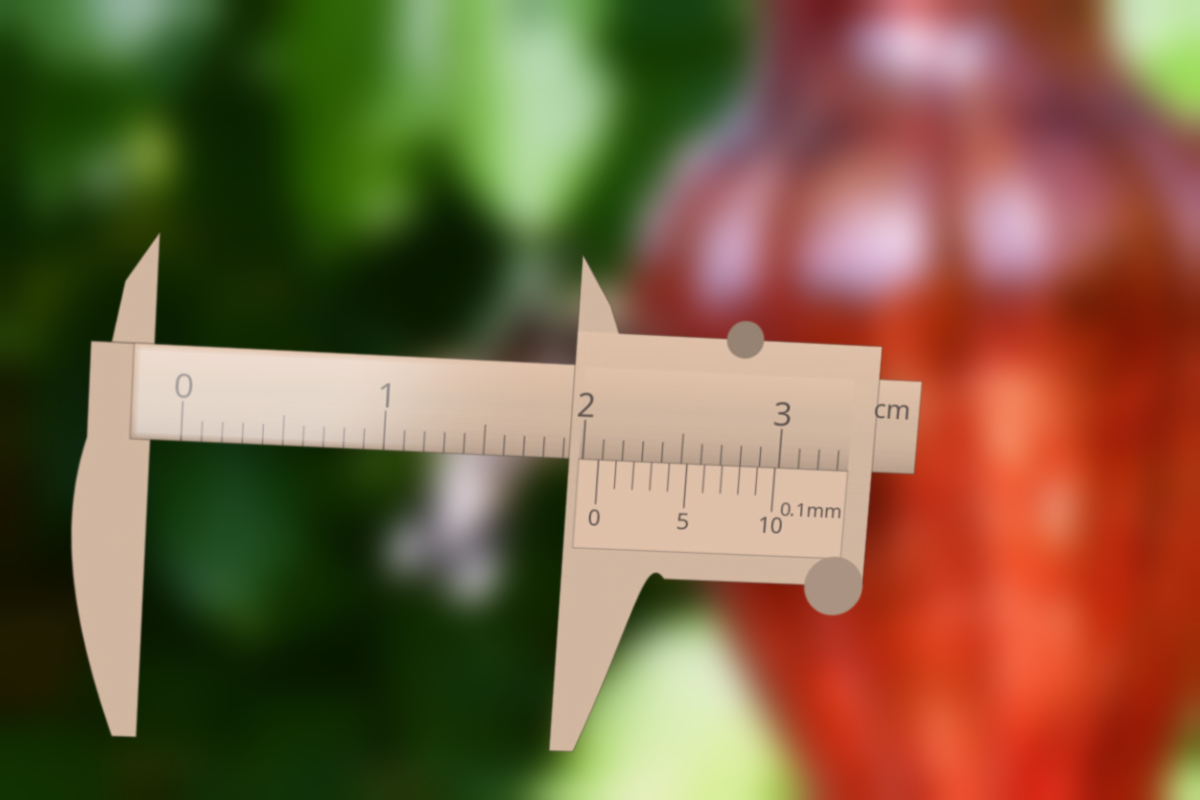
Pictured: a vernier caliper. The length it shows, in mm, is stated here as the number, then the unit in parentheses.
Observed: 20.8 (mm)
